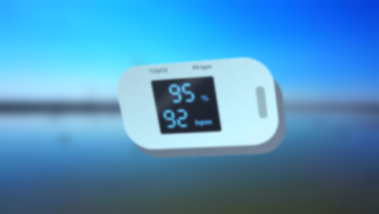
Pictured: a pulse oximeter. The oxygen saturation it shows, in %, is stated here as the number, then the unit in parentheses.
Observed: 95 (%)
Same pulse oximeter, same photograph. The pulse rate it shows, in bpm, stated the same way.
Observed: 92 (bpm)
